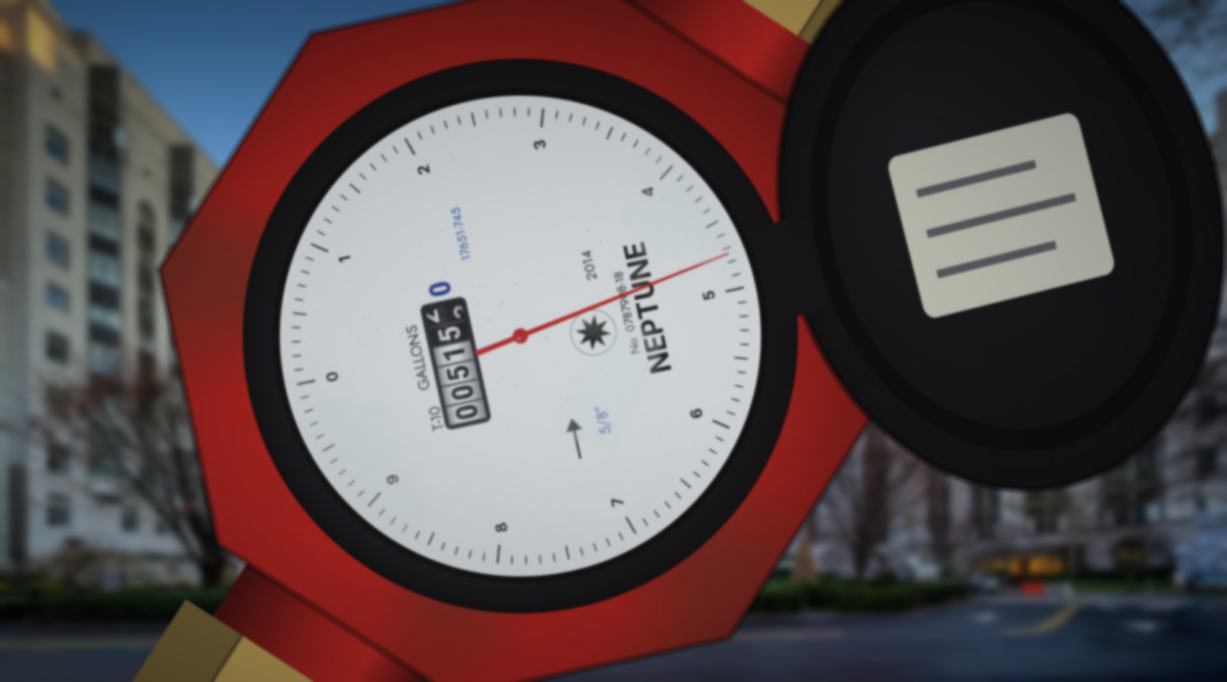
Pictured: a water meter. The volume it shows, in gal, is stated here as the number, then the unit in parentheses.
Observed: 51524.7 (gal)
